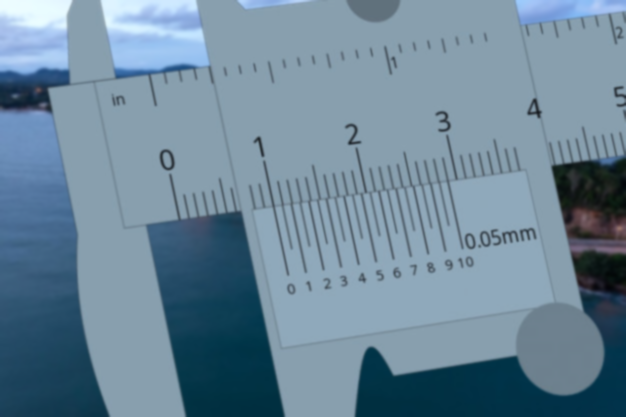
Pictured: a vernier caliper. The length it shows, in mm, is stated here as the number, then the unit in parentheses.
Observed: 10.0 (mm)
